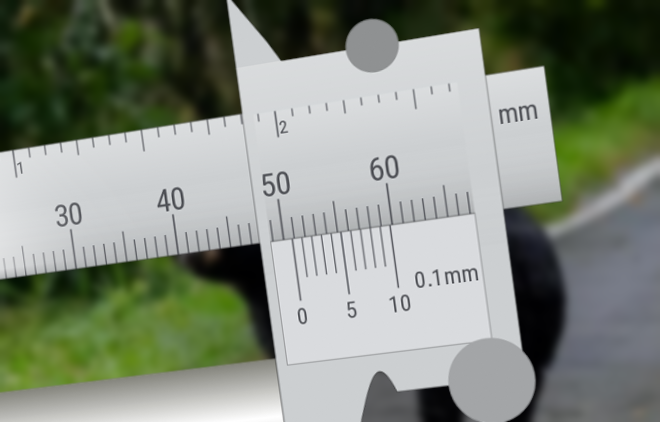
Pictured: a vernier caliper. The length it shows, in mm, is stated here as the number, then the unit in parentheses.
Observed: 50.8 (mm)
